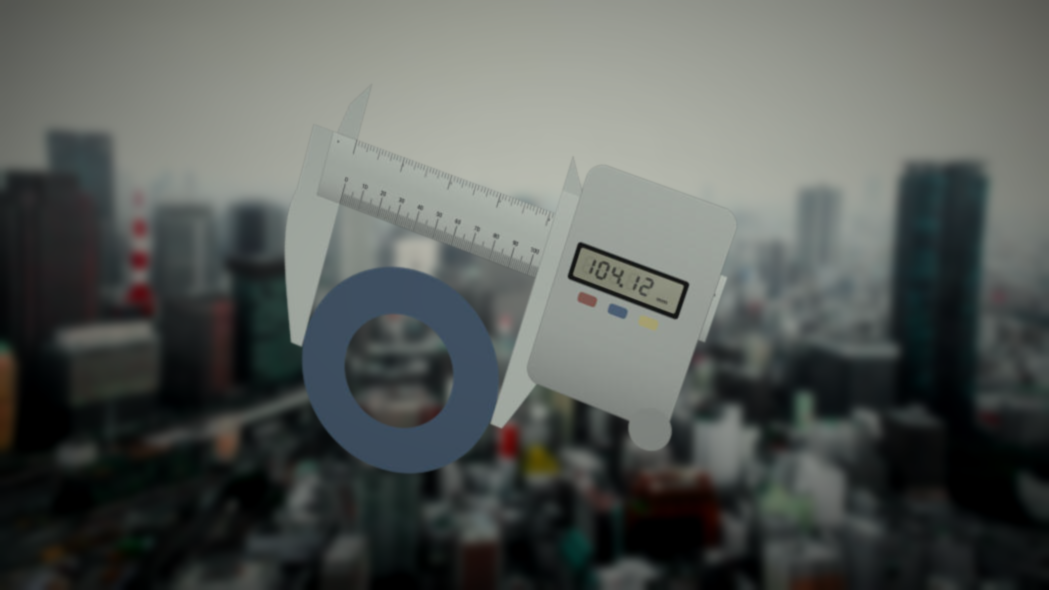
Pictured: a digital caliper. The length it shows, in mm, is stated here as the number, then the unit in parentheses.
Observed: 104.12 (mm)
